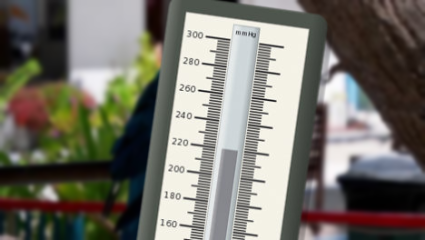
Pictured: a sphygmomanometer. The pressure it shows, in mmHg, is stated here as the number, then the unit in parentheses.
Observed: 220 (mmHg)
